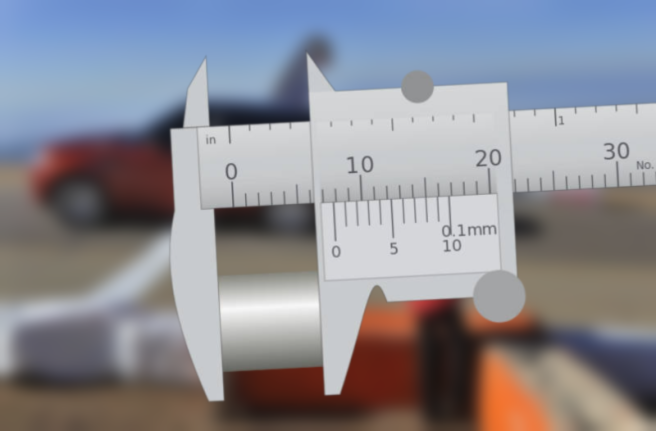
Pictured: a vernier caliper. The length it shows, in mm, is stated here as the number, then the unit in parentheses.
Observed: 7.8 (mm)
